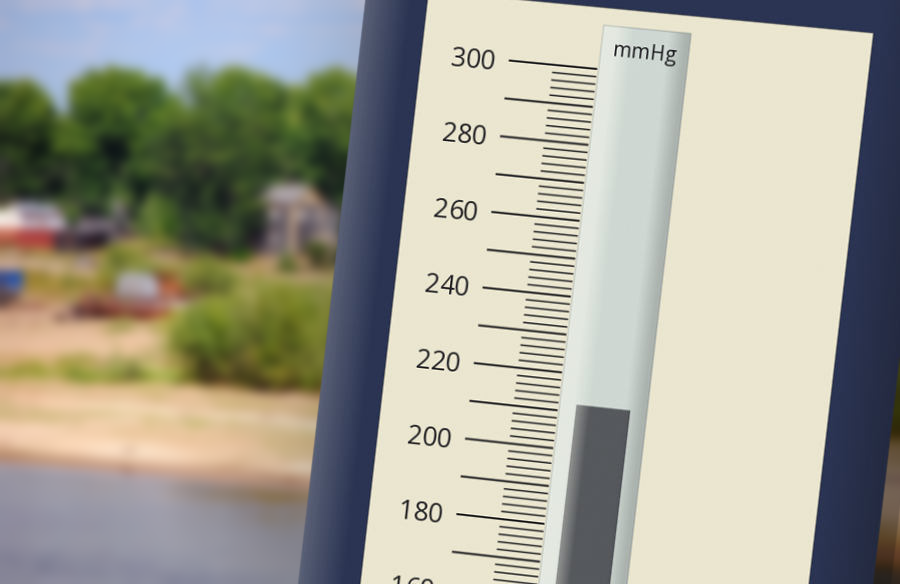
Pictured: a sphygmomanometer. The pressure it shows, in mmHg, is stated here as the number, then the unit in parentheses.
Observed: 212 (mmHg)
